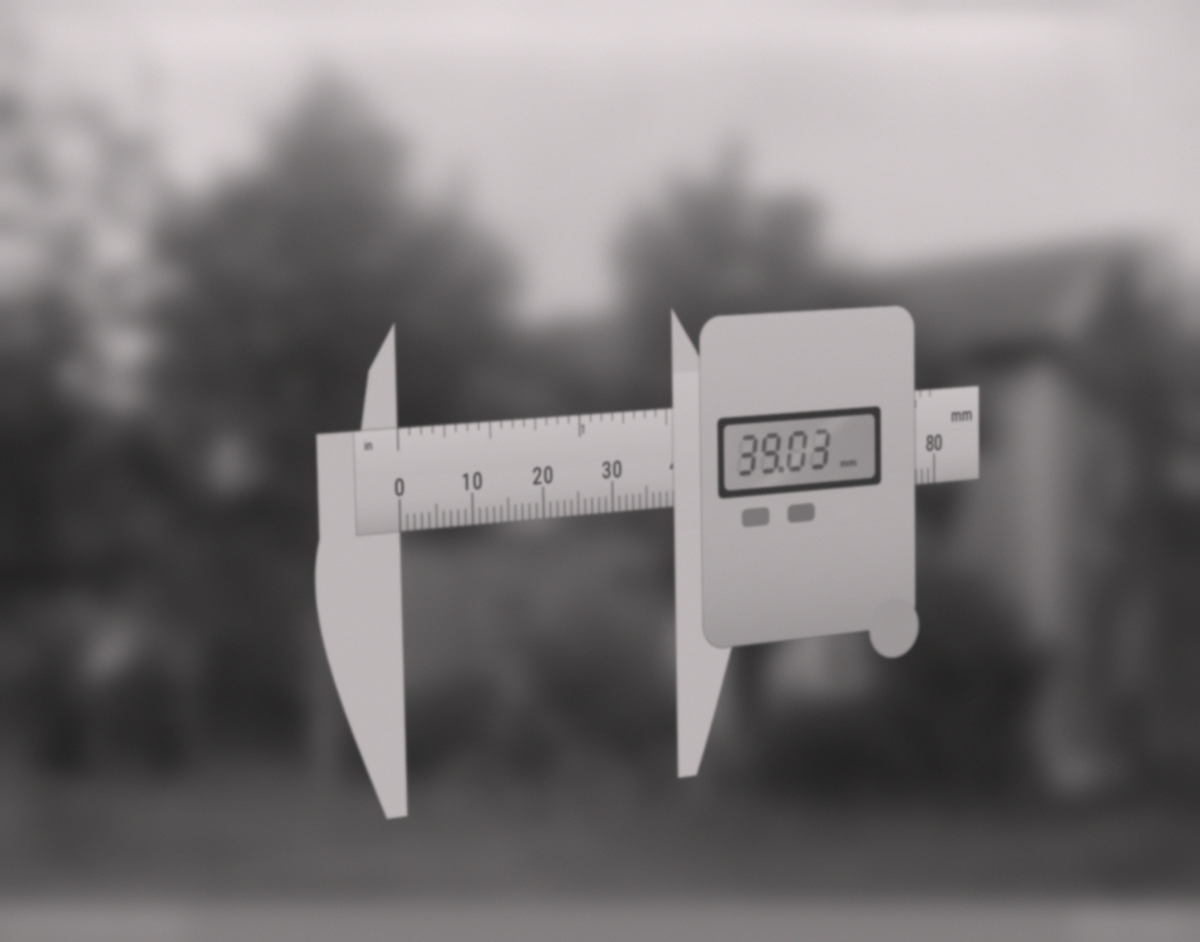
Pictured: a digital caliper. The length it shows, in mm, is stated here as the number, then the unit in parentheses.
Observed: 39.03 (mm)
